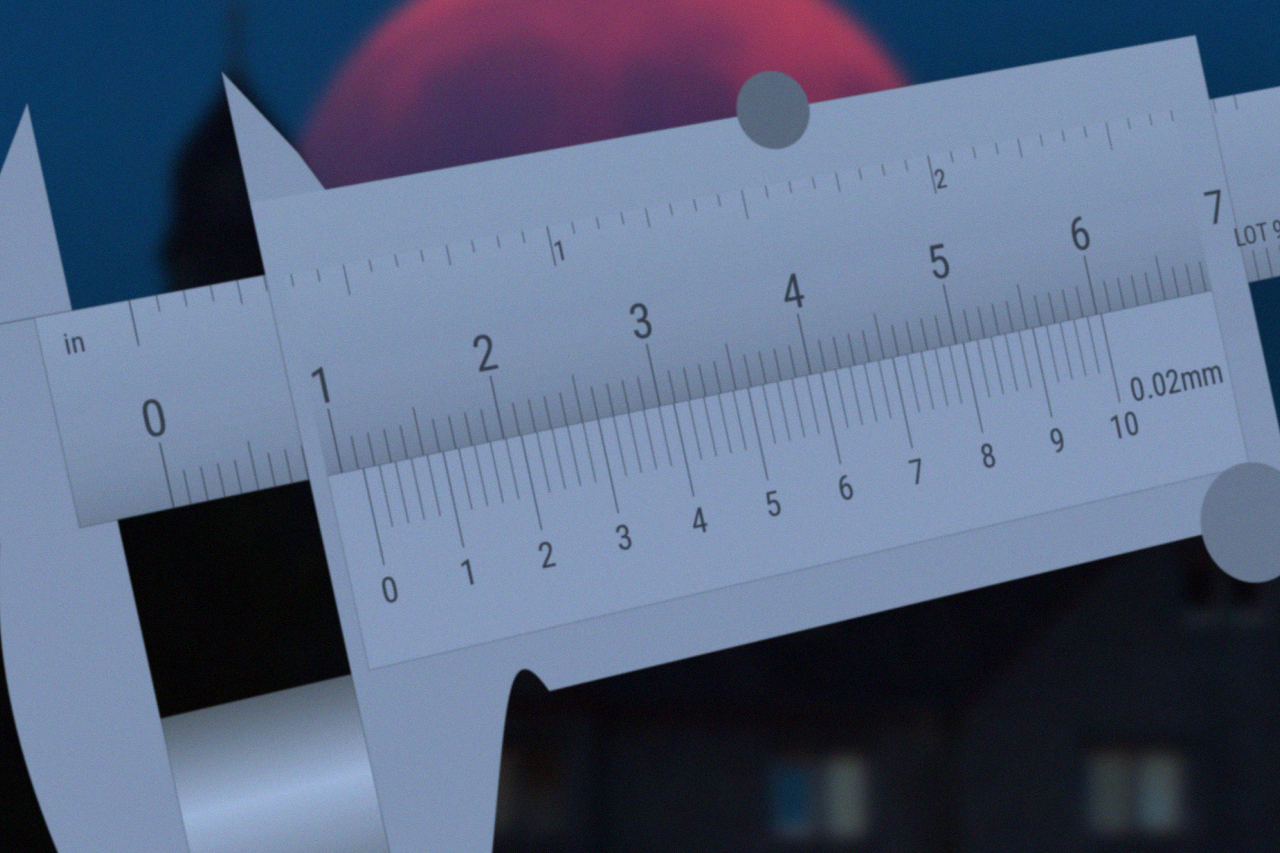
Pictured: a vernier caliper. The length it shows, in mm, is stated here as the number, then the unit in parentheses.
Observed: 11.3 (mm)
